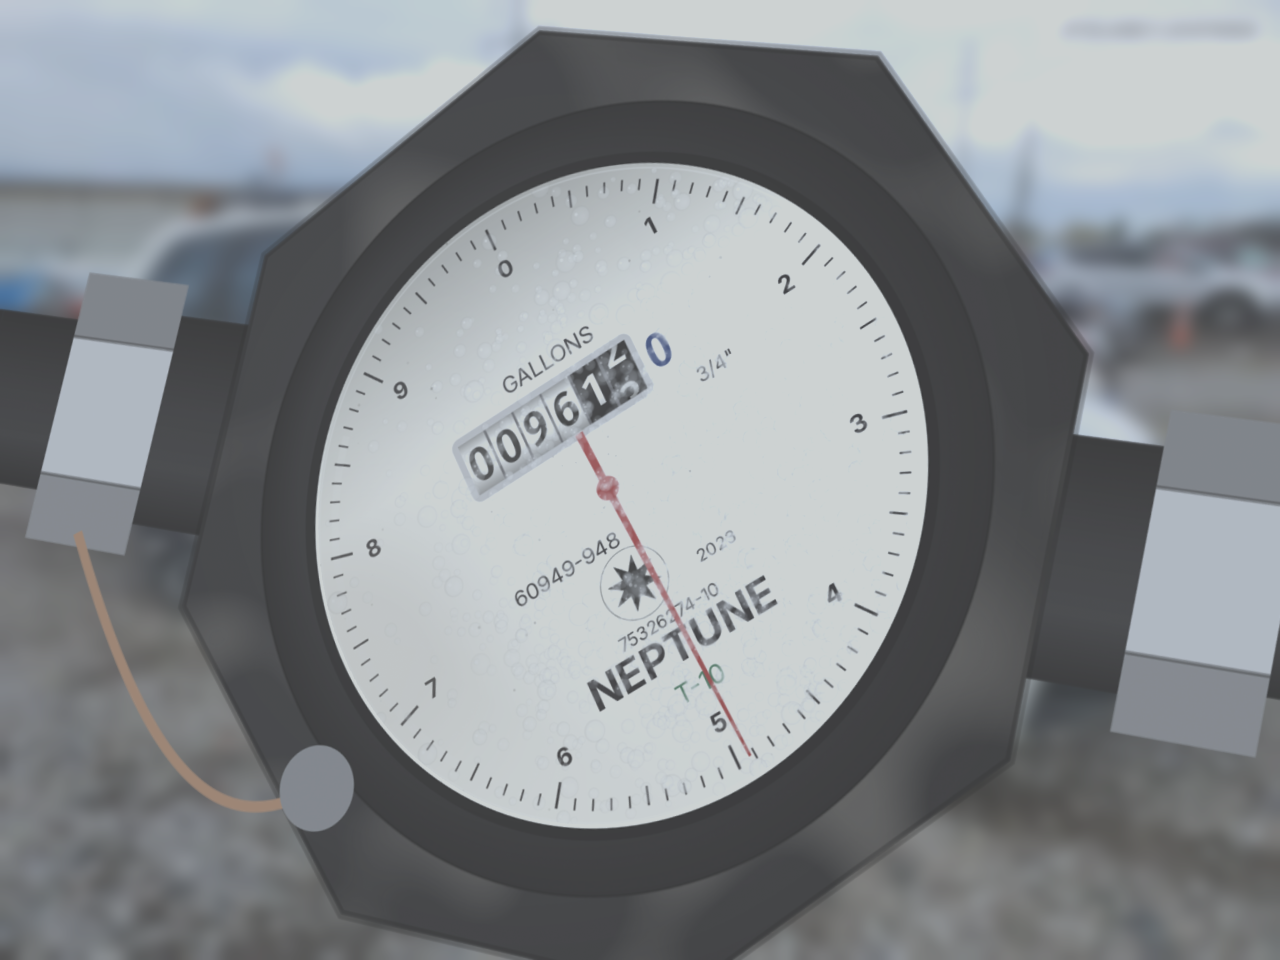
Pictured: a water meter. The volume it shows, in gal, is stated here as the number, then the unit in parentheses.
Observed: 96124.9 (gal)
